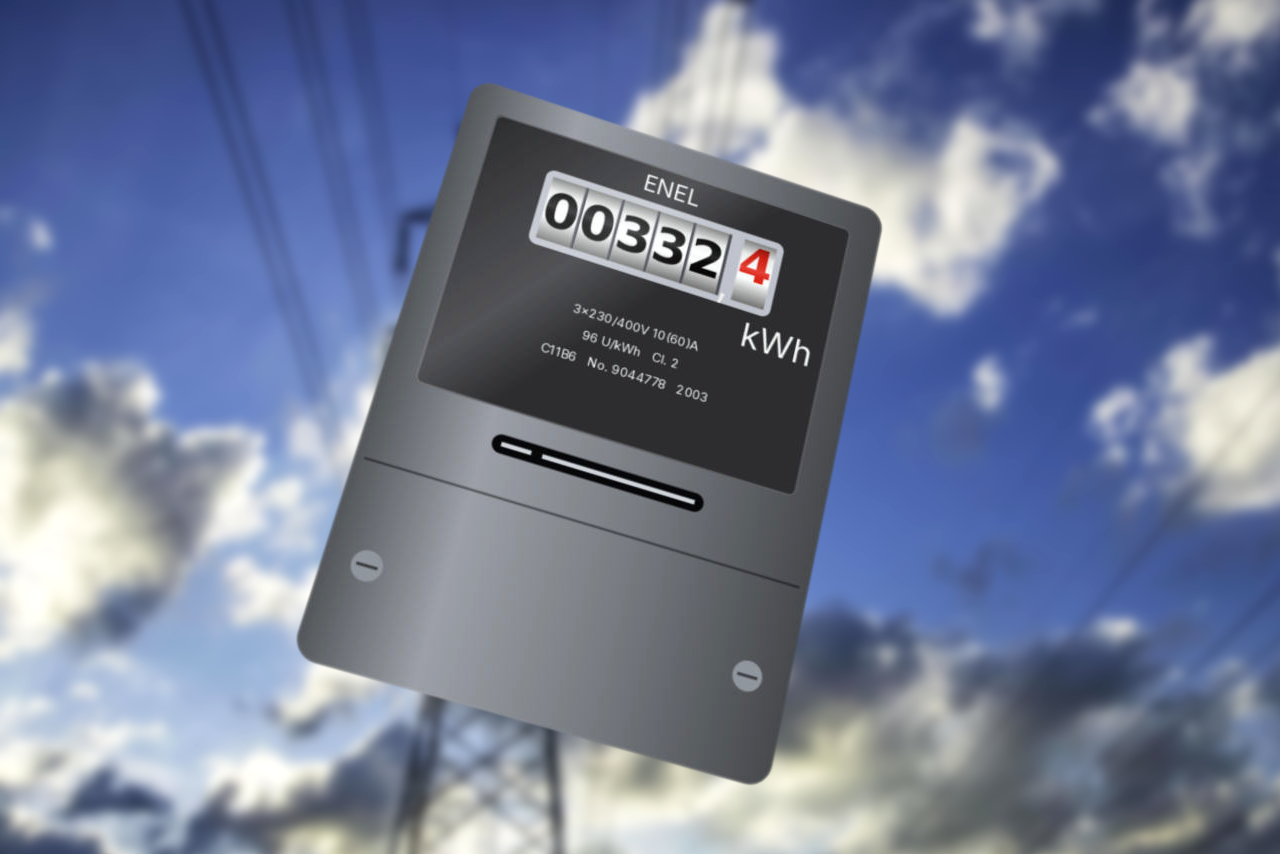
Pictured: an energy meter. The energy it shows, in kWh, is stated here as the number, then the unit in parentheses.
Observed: 332.4 (kWh)
